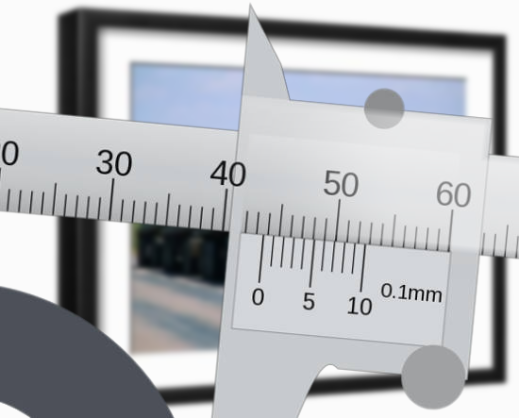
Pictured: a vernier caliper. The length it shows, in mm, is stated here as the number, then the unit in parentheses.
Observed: 43.6 (mm)
